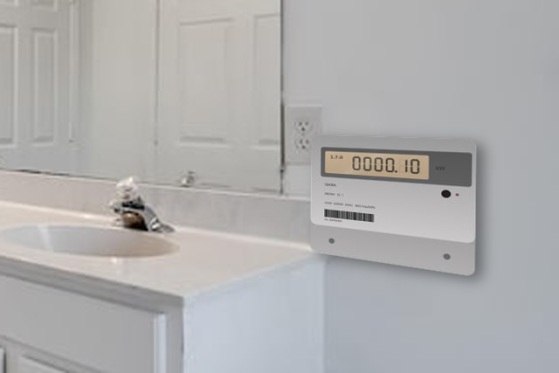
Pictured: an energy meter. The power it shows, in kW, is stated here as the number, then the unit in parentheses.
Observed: 0.10 (kW)
